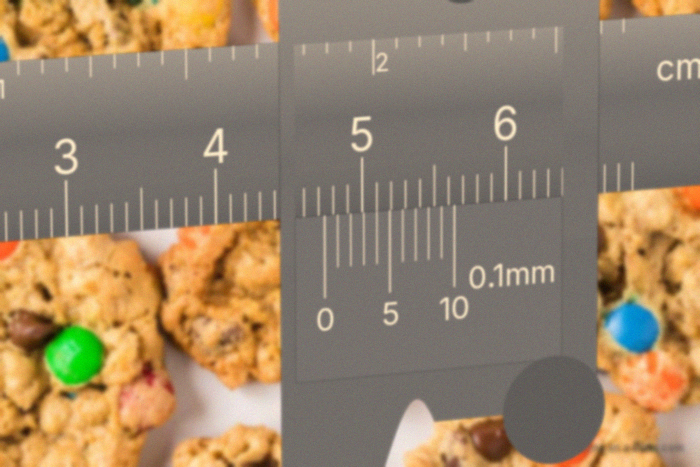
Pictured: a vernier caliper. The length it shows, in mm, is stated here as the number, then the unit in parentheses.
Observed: 47.4 (mm)
